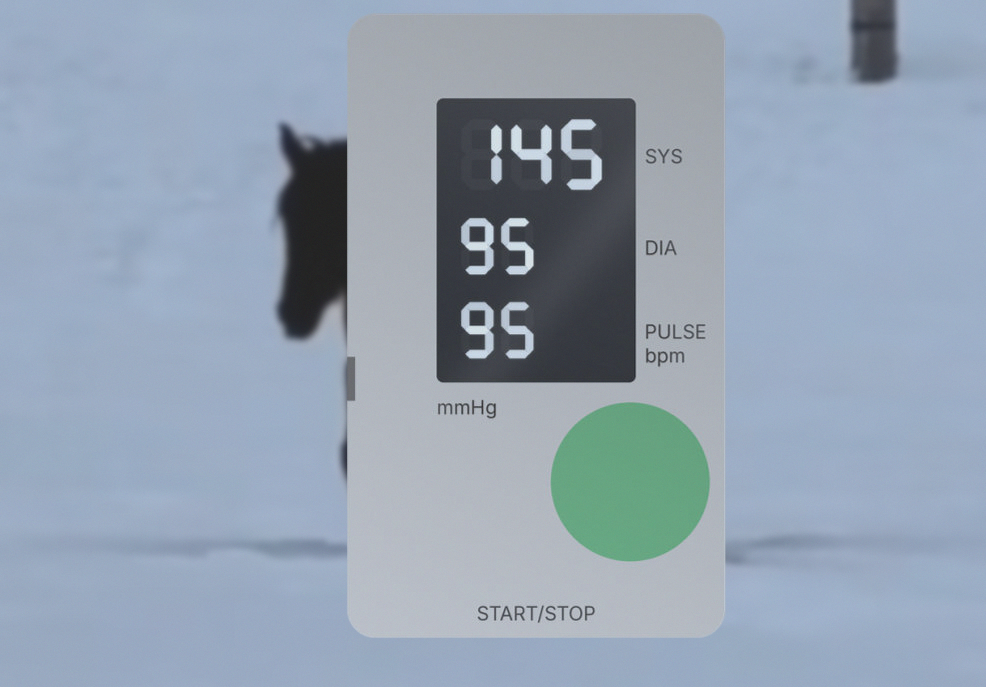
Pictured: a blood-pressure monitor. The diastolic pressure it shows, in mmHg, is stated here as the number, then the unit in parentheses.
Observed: 95 (mmHg)
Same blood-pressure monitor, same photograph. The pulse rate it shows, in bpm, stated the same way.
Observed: 95 (bpm)
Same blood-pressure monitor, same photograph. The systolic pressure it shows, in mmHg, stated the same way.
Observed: 145 (mmHg)
